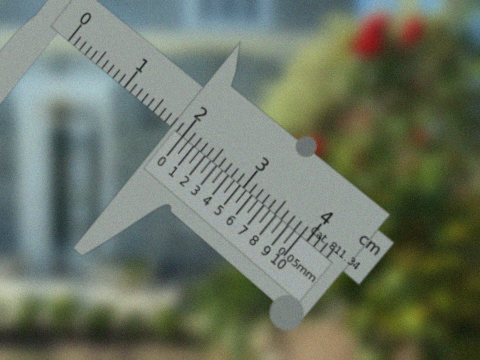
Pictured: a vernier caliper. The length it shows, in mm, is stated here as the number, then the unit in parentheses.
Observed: 20.0 (mm)
